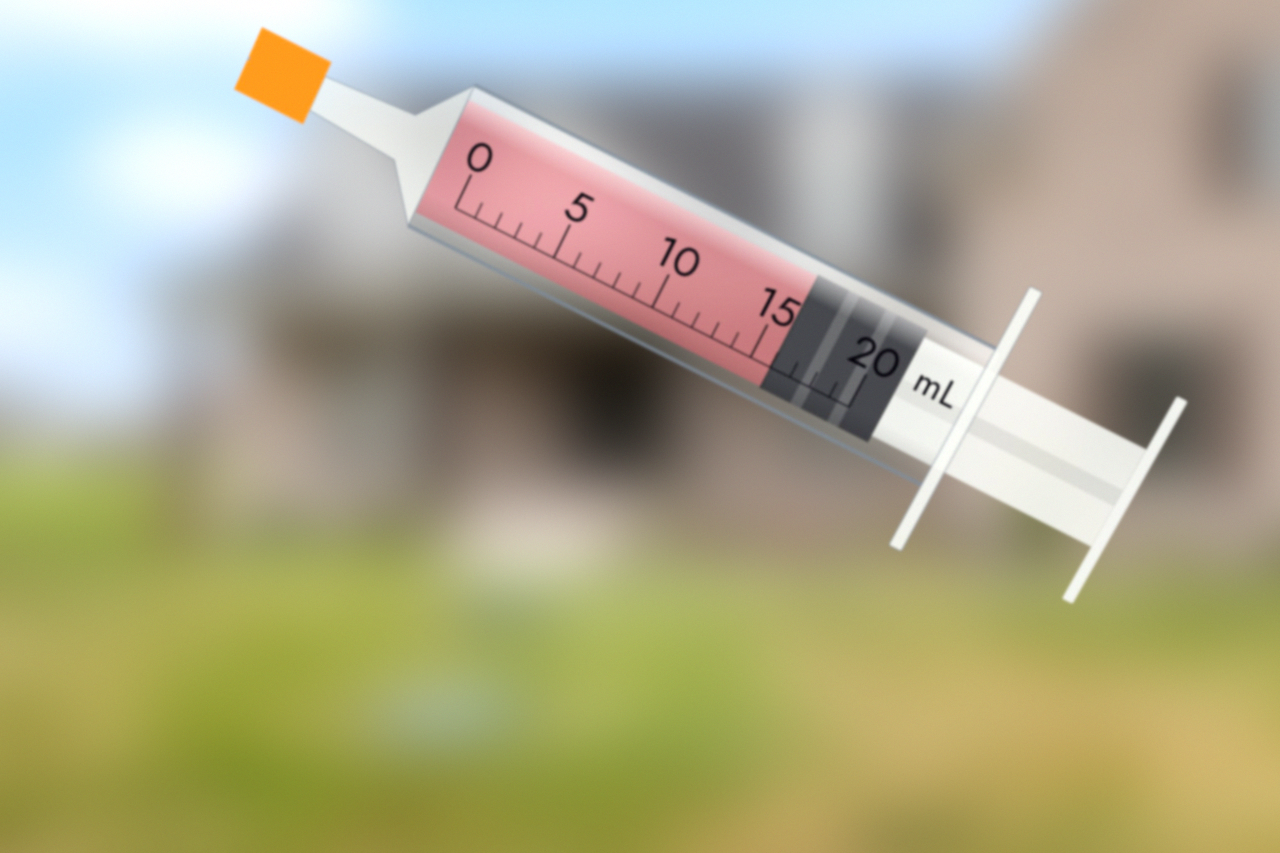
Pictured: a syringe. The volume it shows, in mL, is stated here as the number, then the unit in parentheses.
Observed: 16 (mL)
